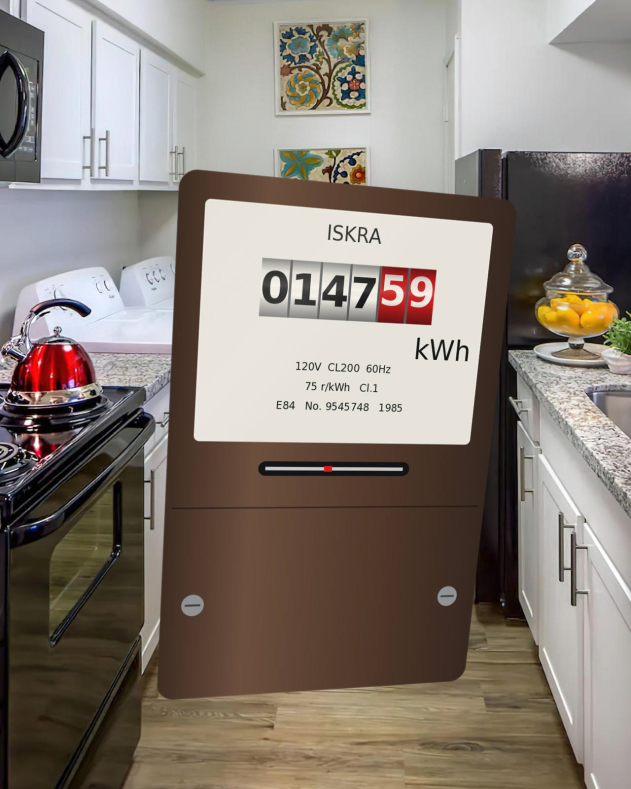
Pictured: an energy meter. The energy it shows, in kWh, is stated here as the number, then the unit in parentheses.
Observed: 147.59 (kWh)
